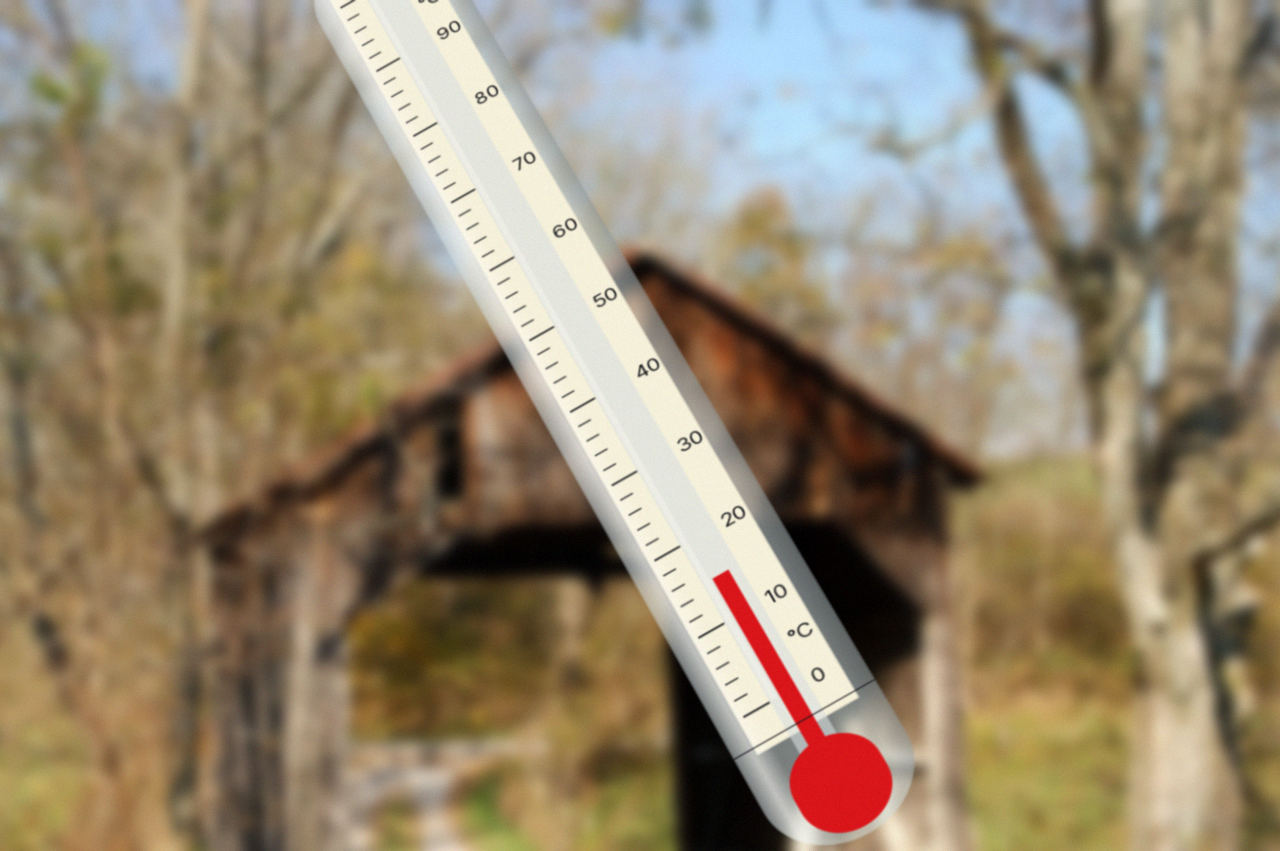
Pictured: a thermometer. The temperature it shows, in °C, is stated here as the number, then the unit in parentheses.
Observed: 15 (°C)
